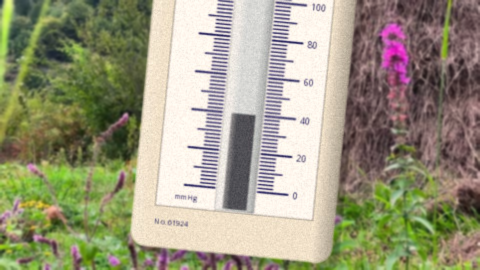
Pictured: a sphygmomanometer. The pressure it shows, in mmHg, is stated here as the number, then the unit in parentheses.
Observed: 40 (mmHg)
